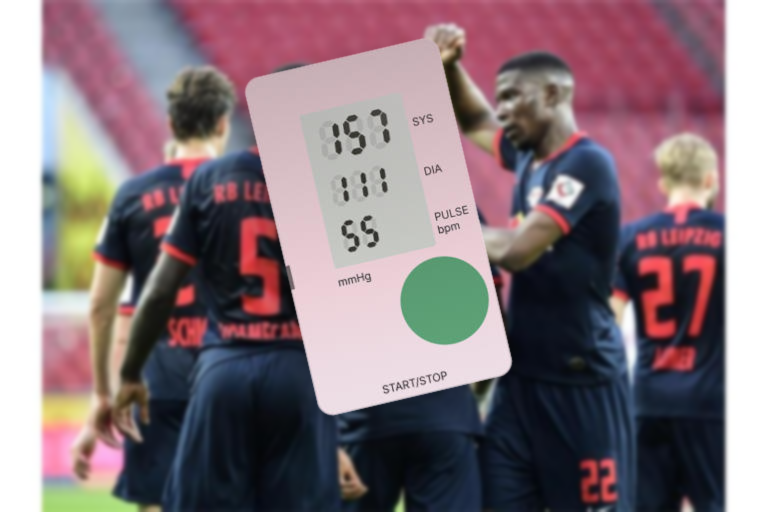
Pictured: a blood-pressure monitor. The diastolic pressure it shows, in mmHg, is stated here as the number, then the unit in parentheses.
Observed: 111 (mmHg)
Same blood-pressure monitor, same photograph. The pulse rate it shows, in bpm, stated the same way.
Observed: 55 (bpm)
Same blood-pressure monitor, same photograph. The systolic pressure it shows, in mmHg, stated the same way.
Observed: 157 (mmHg)
